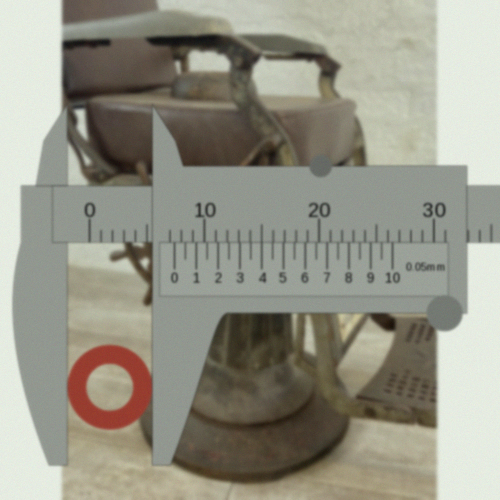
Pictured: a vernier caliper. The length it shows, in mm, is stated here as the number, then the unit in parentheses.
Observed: 7.4 (mm)
